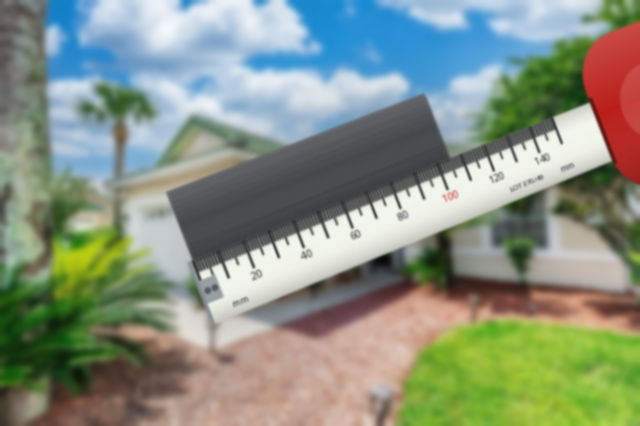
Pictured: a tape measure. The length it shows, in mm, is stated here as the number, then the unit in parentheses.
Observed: 105 (mm)
